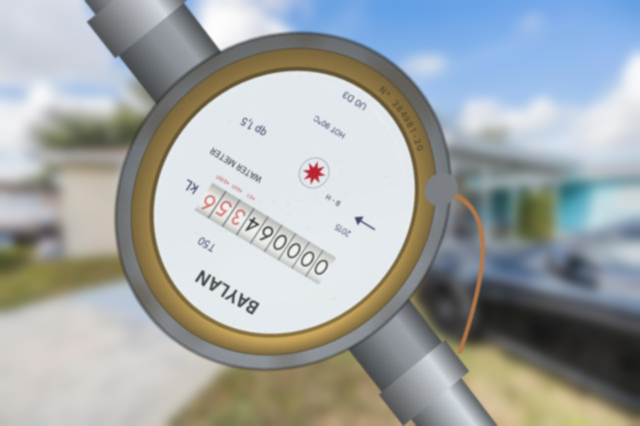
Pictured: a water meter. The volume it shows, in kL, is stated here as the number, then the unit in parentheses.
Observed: 64.356 (kL)
